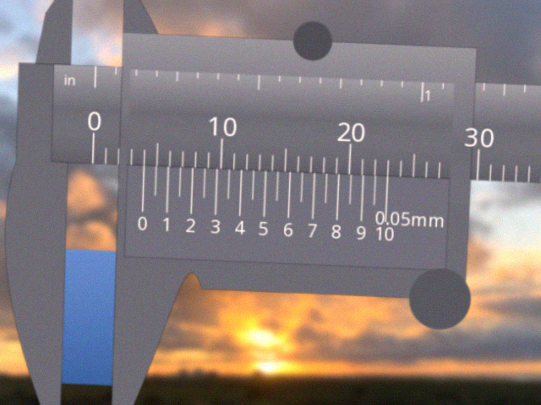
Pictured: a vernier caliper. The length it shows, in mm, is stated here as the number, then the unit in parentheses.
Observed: 4.0 (mm)
